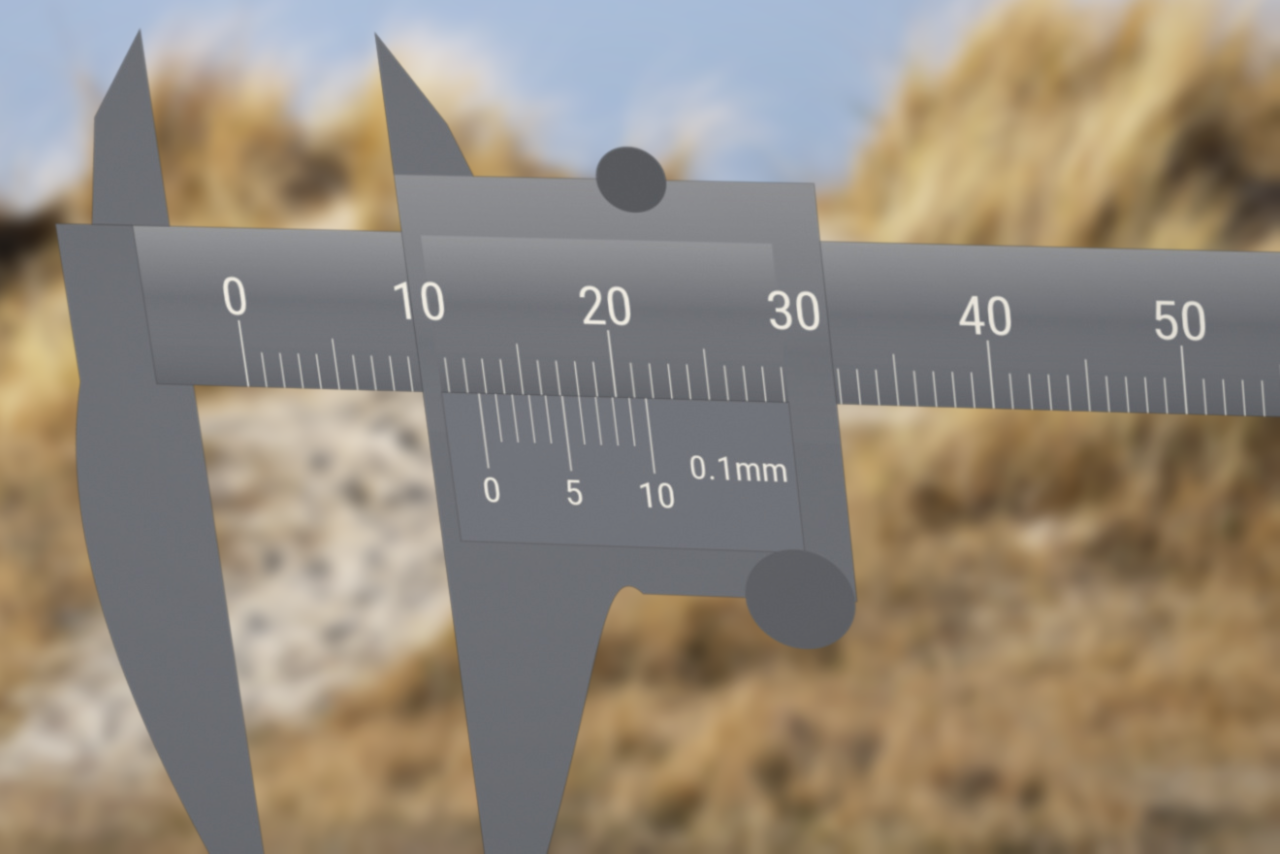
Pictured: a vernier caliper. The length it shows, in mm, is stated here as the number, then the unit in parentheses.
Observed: 12.6 (mm)
